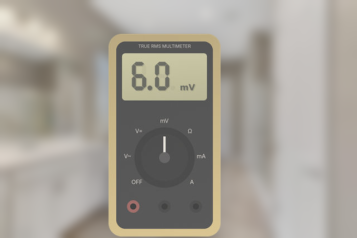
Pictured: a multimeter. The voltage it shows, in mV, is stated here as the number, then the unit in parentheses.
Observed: 6.0 (mV)
